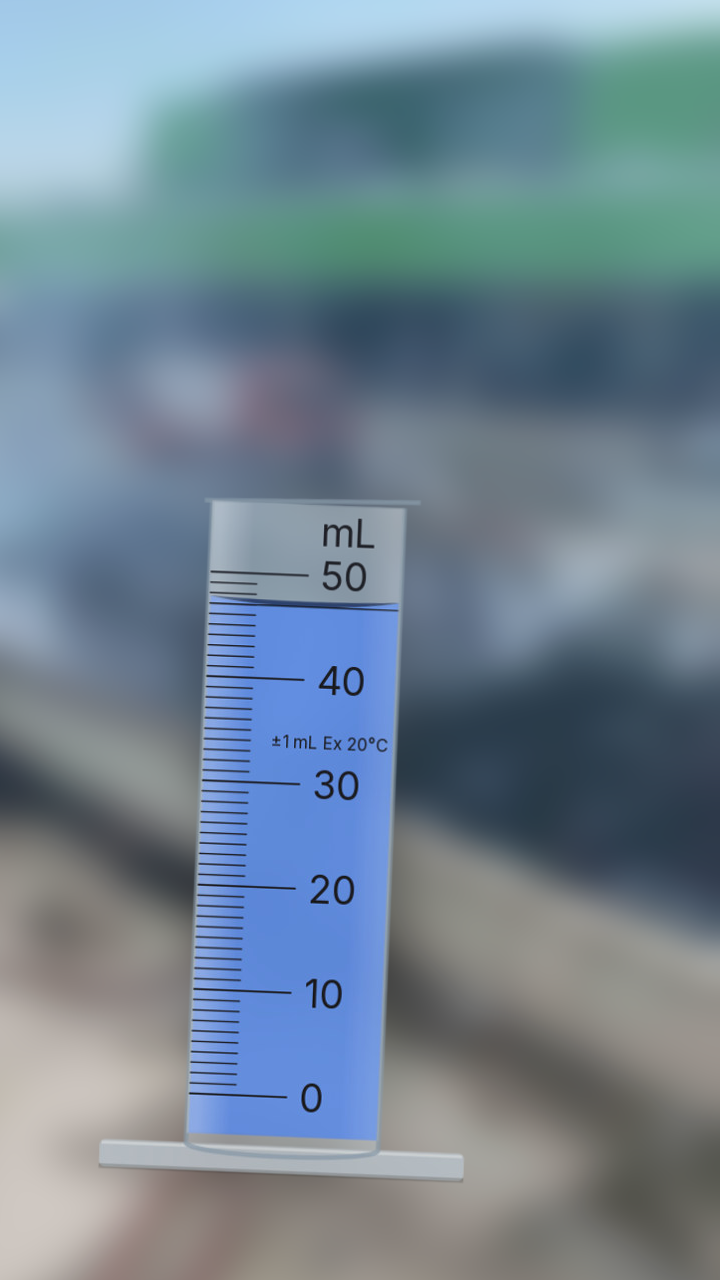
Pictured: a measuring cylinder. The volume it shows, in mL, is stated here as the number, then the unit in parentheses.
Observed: 47 (mL)
